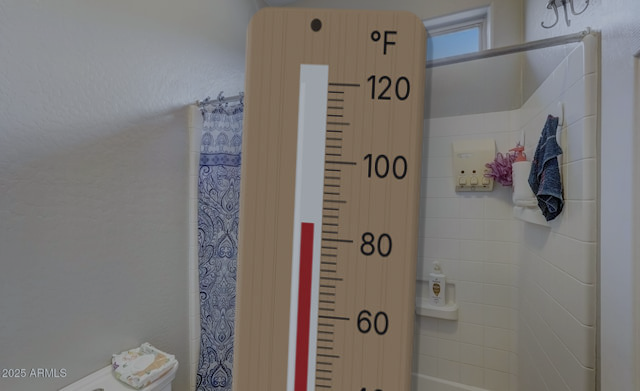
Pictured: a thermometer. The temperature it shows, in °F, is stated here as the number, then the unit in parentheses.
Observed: 84 (°F)
